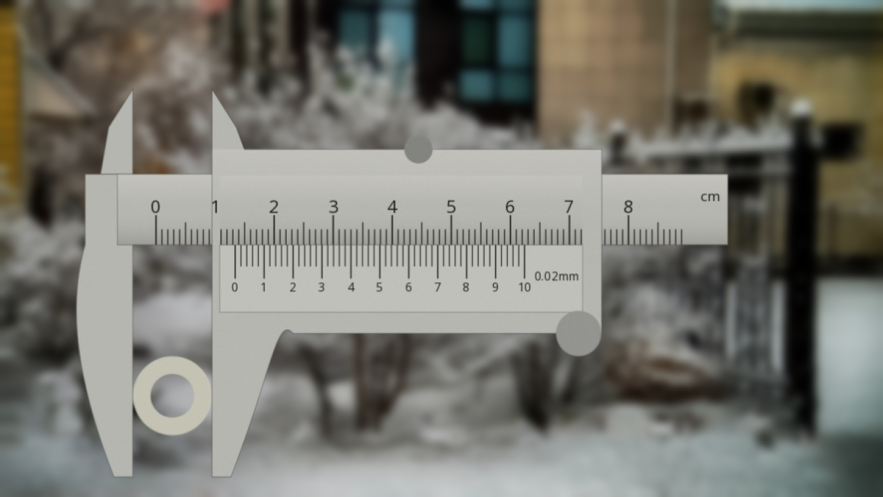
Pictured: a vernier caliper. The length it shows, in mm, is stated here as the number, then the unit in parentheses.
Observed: 13.4 (mm)
